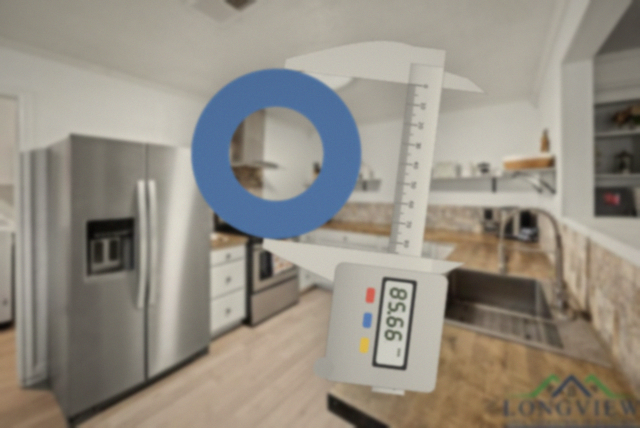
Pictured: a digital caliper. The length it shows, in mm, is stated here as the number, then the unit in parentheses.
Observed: 85.66 (mm)
